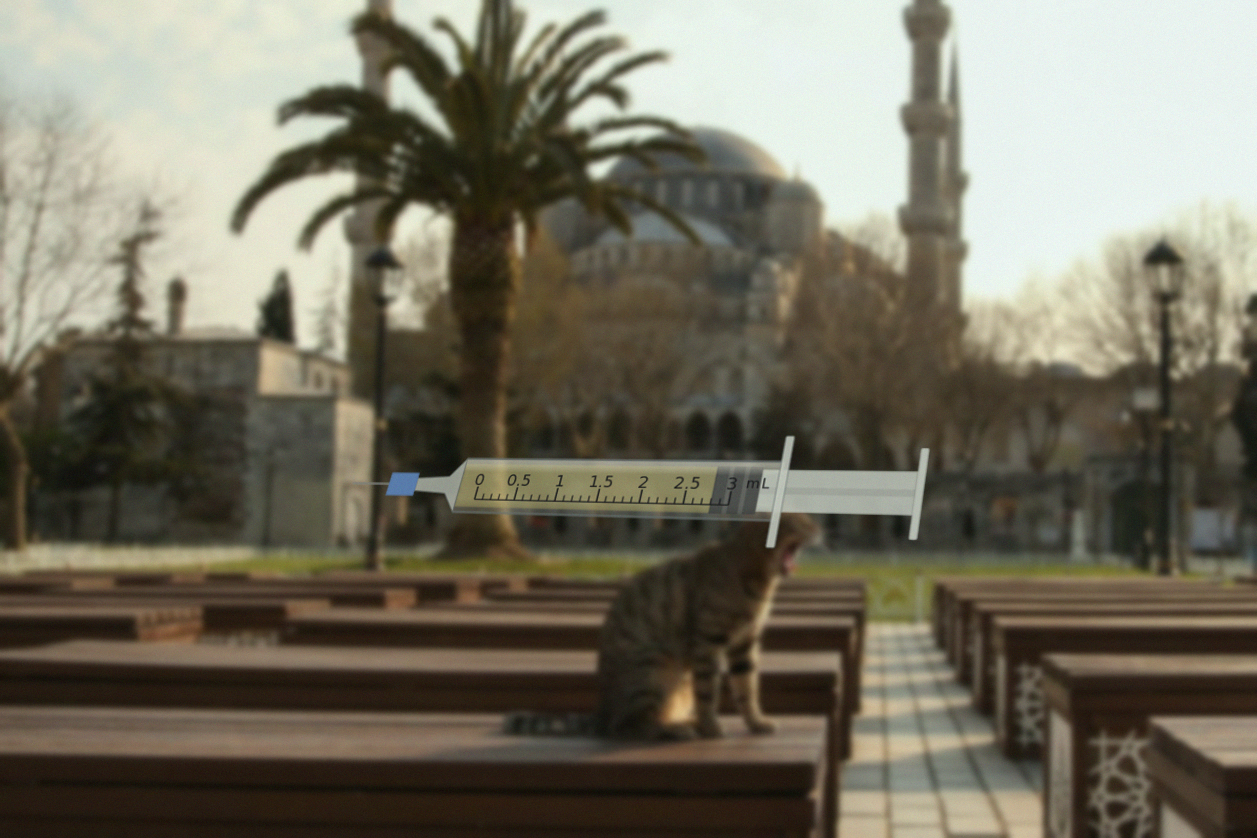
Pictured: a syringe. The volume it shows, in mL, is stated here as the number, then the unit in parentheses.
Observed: 2.8 (mL)
